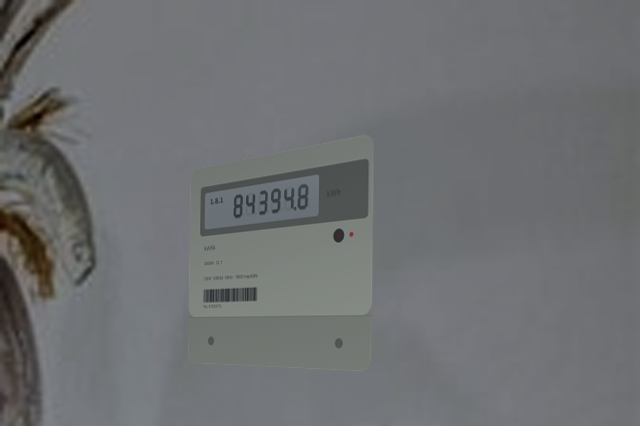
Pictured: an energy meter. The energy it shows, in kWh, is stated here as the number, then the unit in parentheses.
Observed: 84394.8 (kWh)
